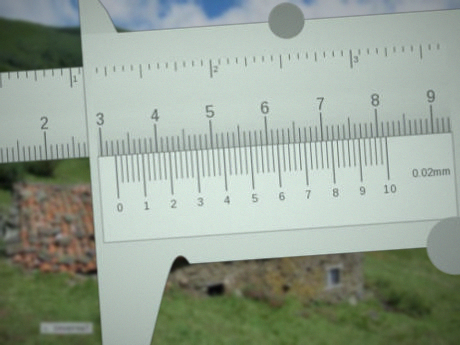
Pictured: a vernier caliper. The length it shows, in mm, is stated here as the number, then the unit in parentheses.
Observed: 32.5 (mm)
